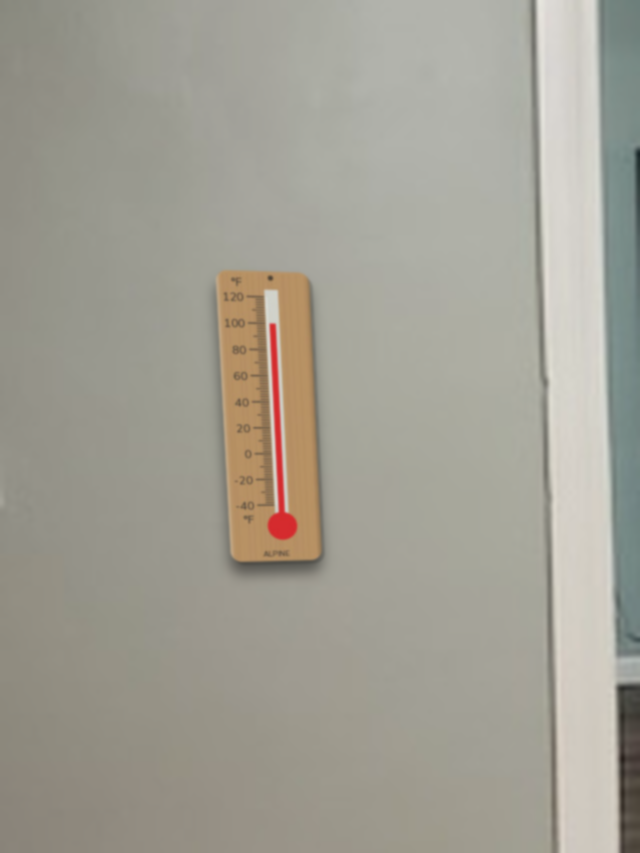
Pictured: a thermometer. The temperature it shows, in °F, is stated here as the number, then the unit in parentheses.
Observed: 100 (°F)
